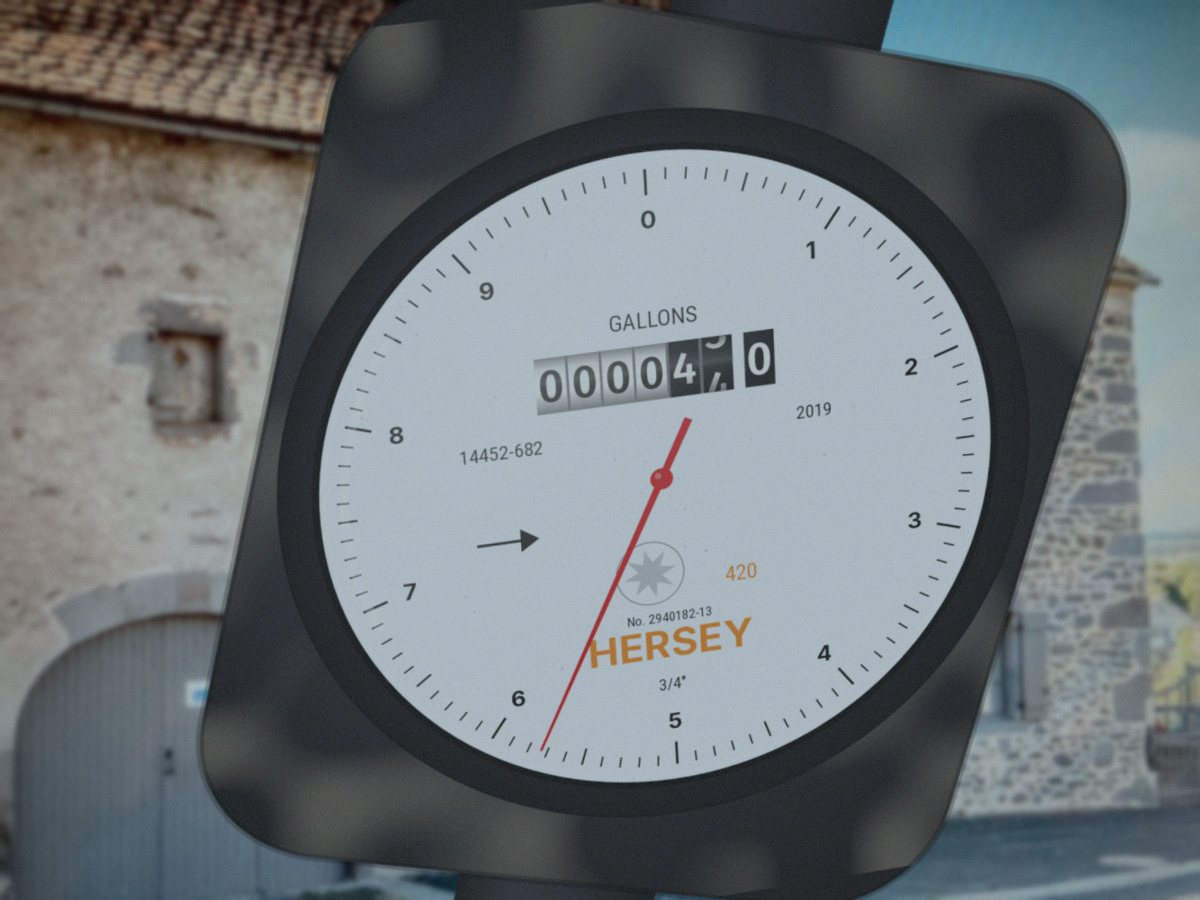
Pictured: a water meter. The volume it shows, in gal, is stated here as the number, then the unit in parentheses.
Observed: 435.7 (gal)
